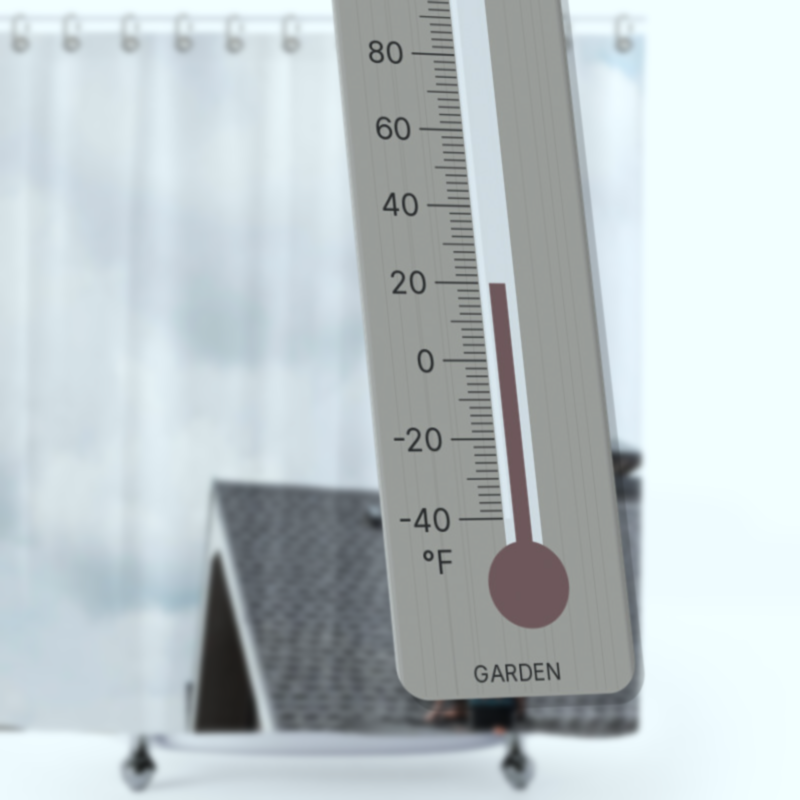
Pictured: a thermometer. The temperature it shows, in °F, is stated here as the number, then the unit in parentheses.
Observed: 20 (°F)
